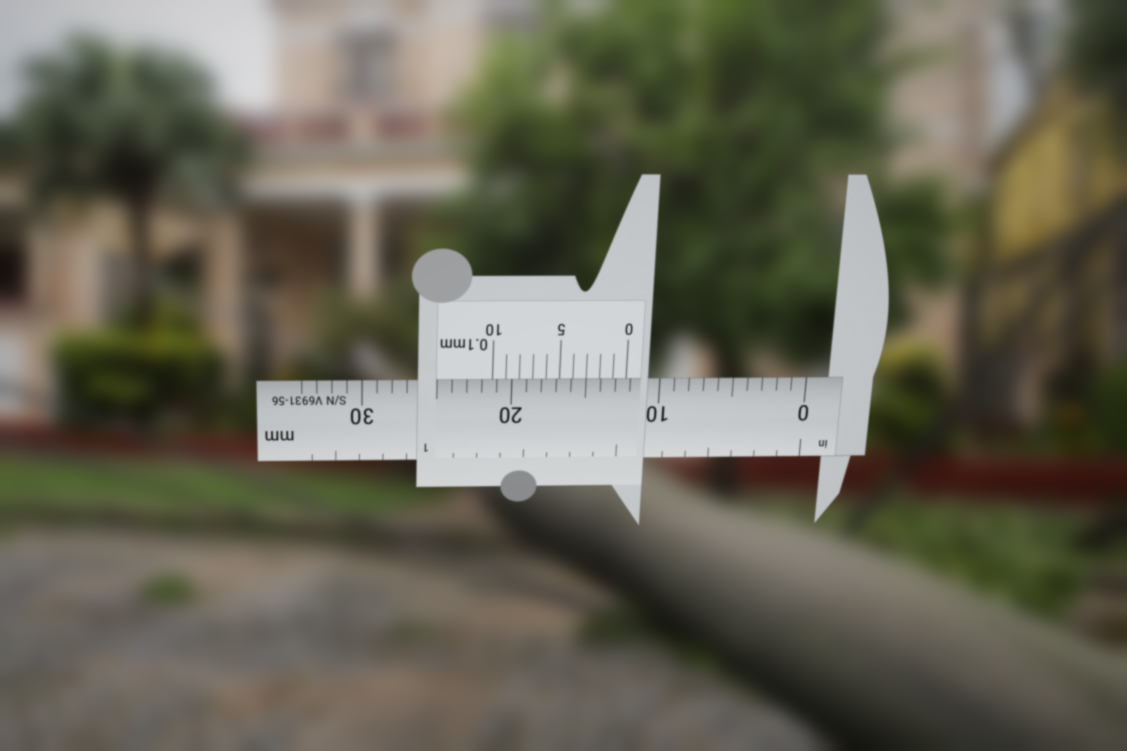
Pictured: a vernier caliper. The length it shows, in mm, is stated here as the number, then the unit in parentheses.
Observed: 12.3 (mm)
